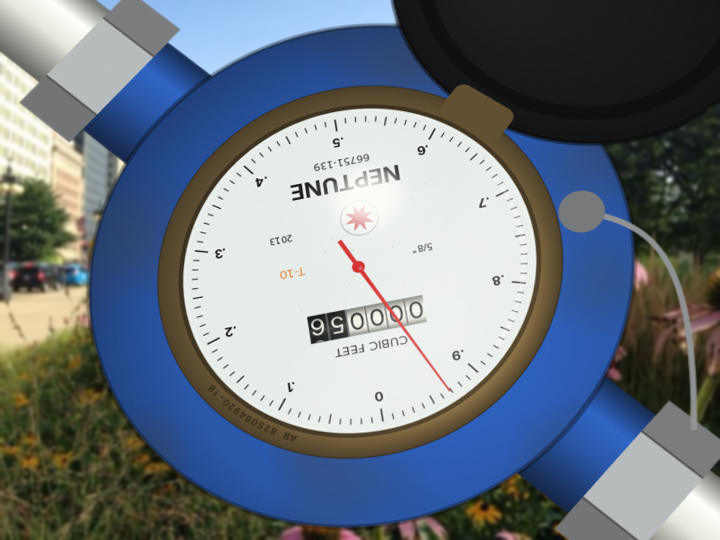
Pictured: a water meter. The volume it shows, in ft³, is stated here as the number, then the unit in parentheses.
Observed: 55.93 (ft³)
